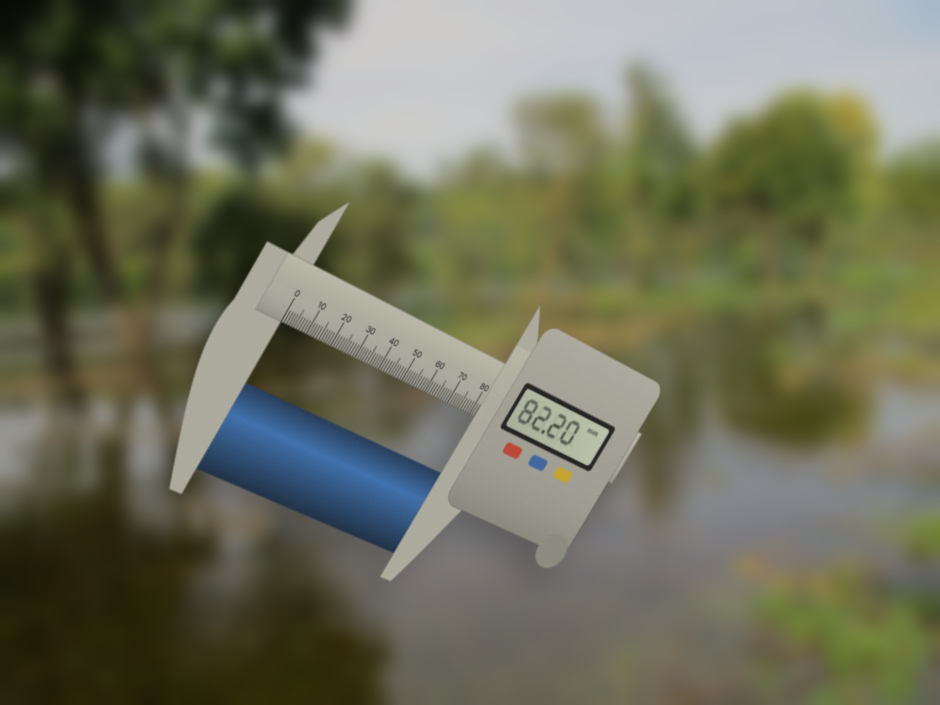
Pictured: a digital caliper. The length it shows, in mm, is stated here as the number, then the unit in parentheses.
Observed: 82.20 (mm)
